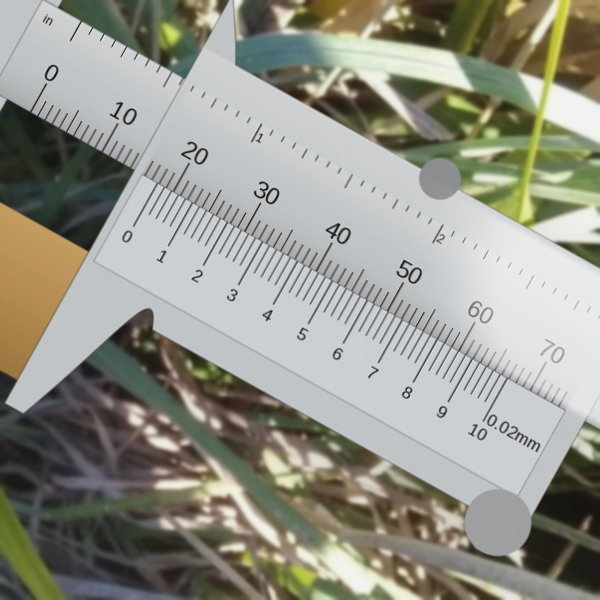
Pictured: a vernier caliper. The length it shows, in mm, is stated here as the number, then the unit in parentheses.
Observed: 17.8 (mm)
